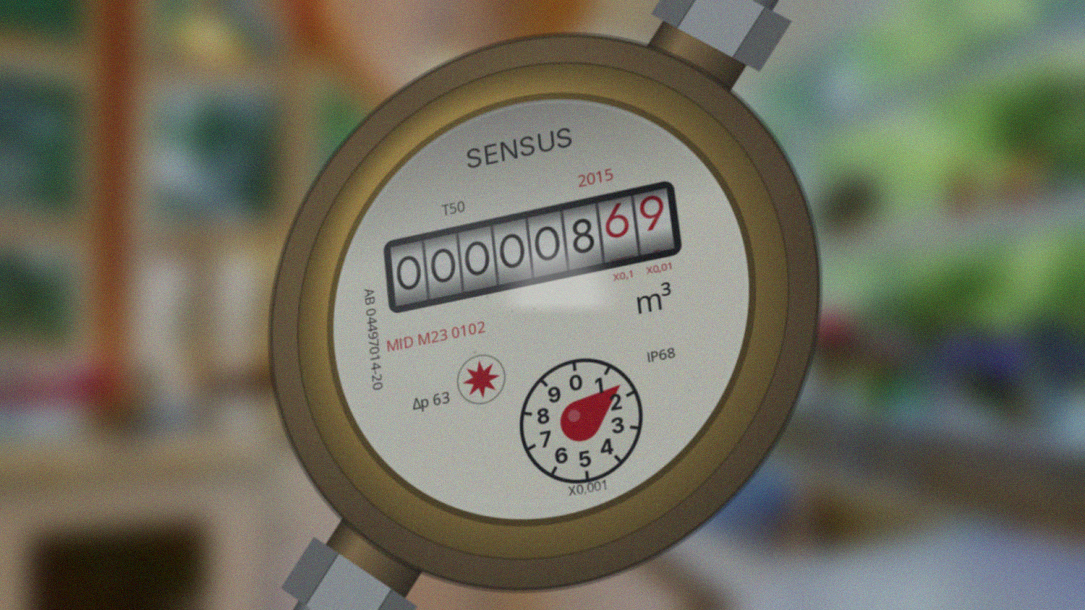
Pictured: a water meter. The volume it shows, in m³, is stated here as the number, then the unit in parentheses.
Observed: 8.691 (m³)
